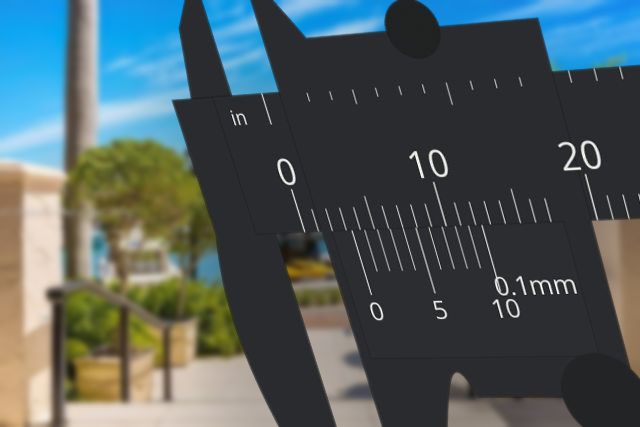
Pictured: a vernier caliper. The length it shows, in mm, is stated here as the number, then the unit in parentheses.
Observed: 3.4 (mm)
